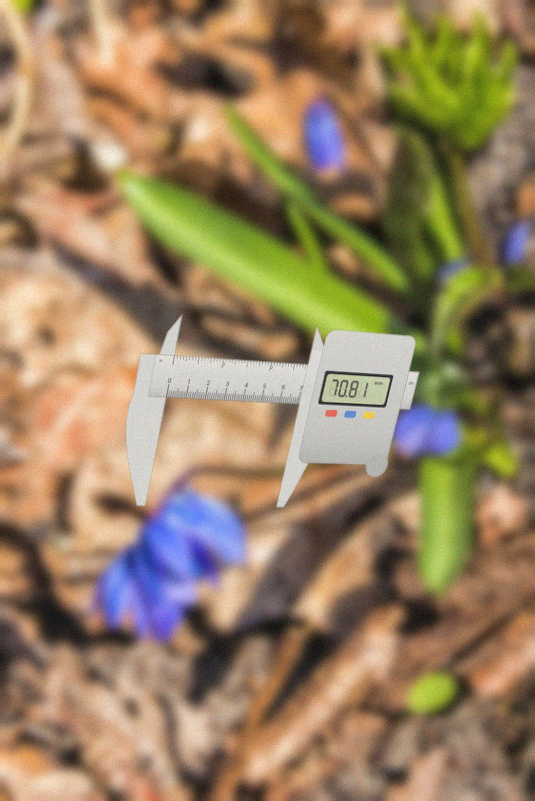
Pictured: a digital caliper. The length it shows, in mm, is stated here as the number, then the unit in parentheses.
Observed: 70.81 (mm)
